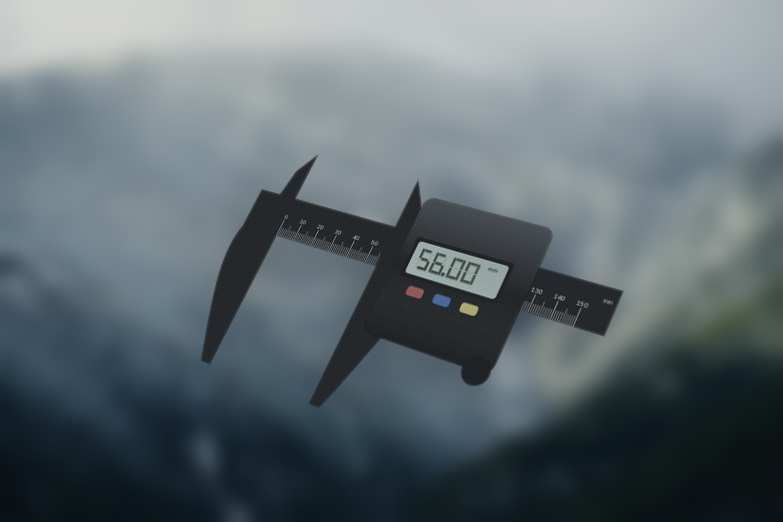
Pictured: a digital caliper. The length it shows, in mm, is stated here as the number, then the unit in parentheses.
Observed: 56.00 (mm)
